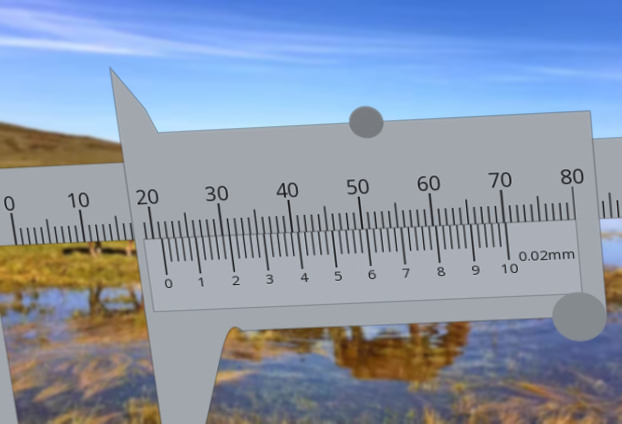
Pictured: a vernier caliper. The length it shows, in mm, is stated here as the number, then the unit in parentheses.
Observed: 21.2 (mm)
